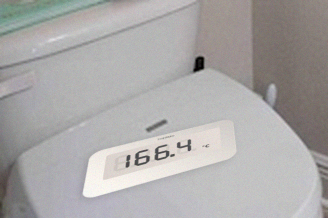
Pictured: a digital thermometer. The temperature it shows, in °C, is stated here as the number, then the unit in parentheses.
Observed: 166.4 (°C)
